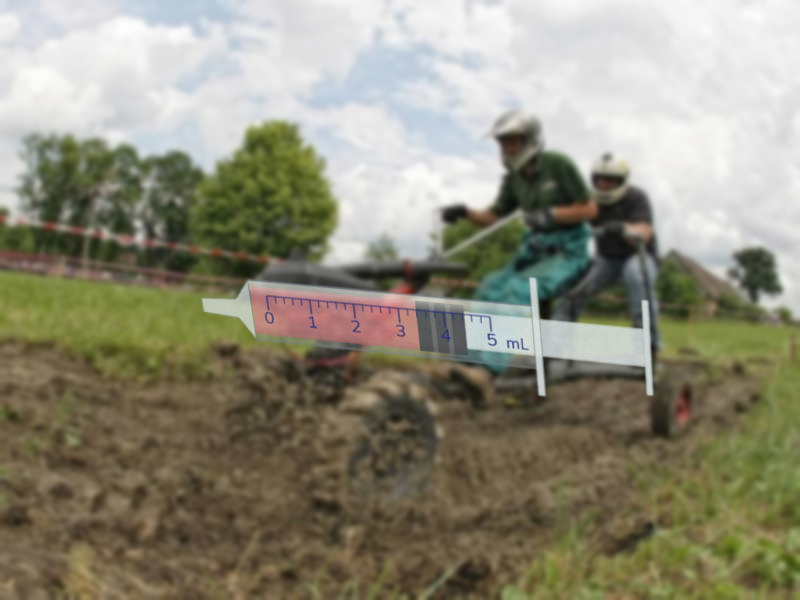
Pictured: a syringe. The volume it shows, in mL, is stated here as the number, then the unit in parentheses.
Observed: 3.4 (mL)
